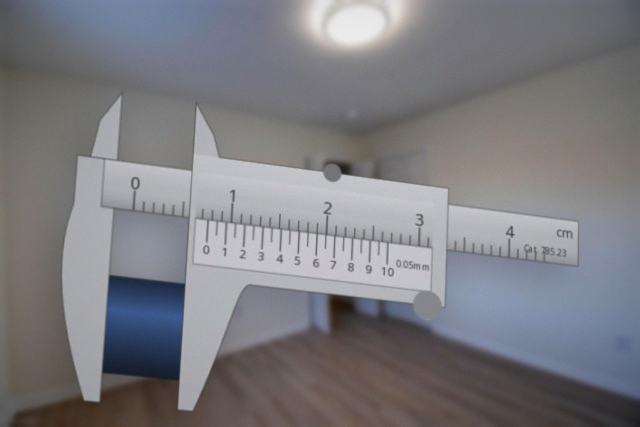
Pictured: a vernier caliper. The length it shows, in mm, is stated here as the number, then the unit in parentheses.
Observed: 7.6 (mm)
